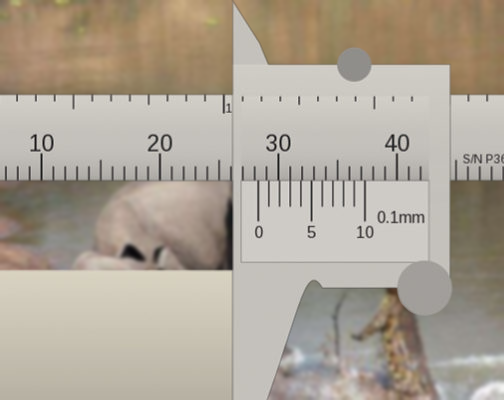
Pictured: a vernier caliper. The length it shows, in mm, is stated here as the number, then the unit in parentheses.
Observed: 28.3 (mm)
